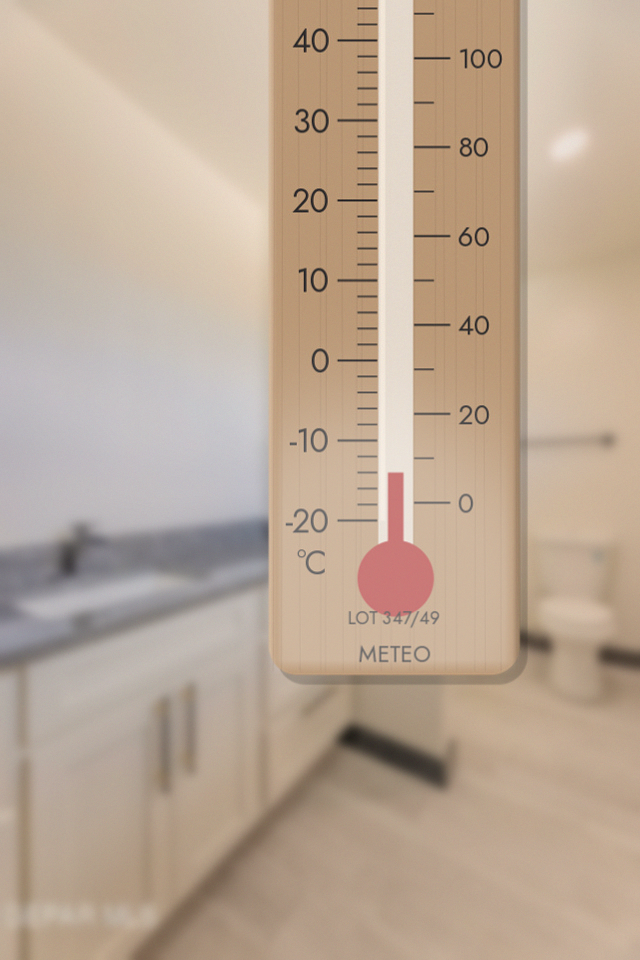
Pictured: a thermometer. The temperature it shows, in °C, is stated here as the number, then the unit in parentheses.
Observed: -14 (°C)
